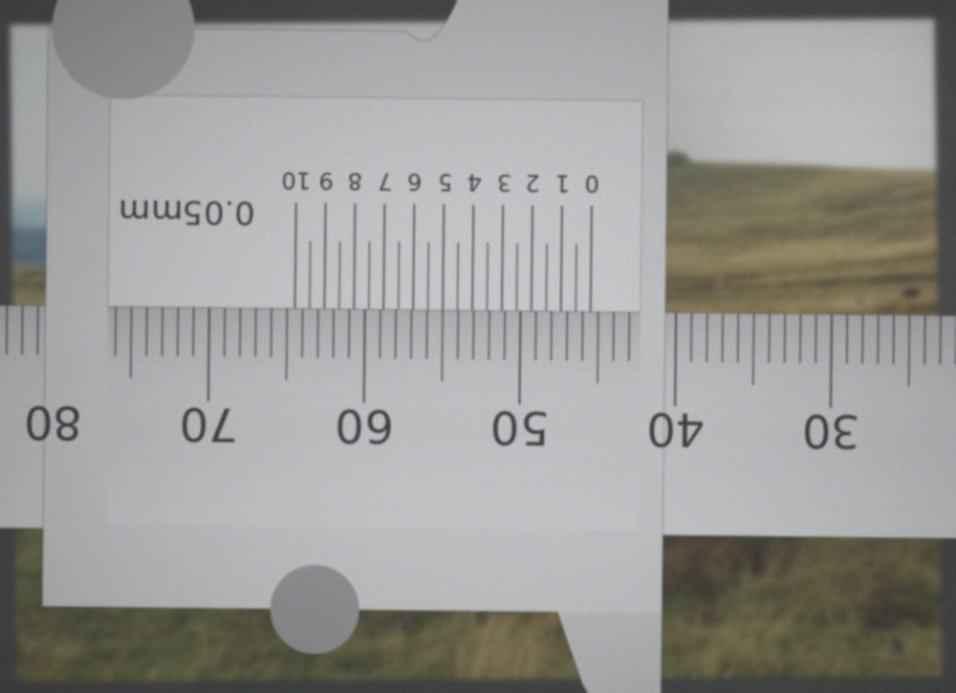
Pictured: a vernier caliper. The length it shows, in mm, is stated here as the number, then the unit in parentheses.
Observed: 45.5 (mm)
